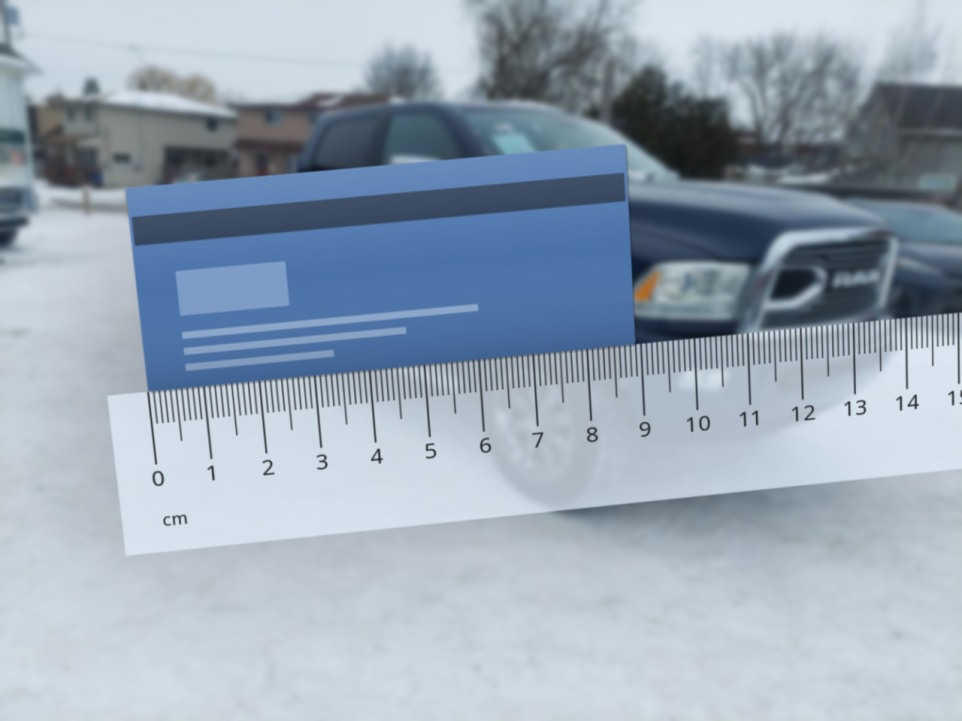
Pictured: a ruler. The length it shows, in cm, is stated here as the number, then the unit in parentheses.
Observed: 8.9 (cm)
